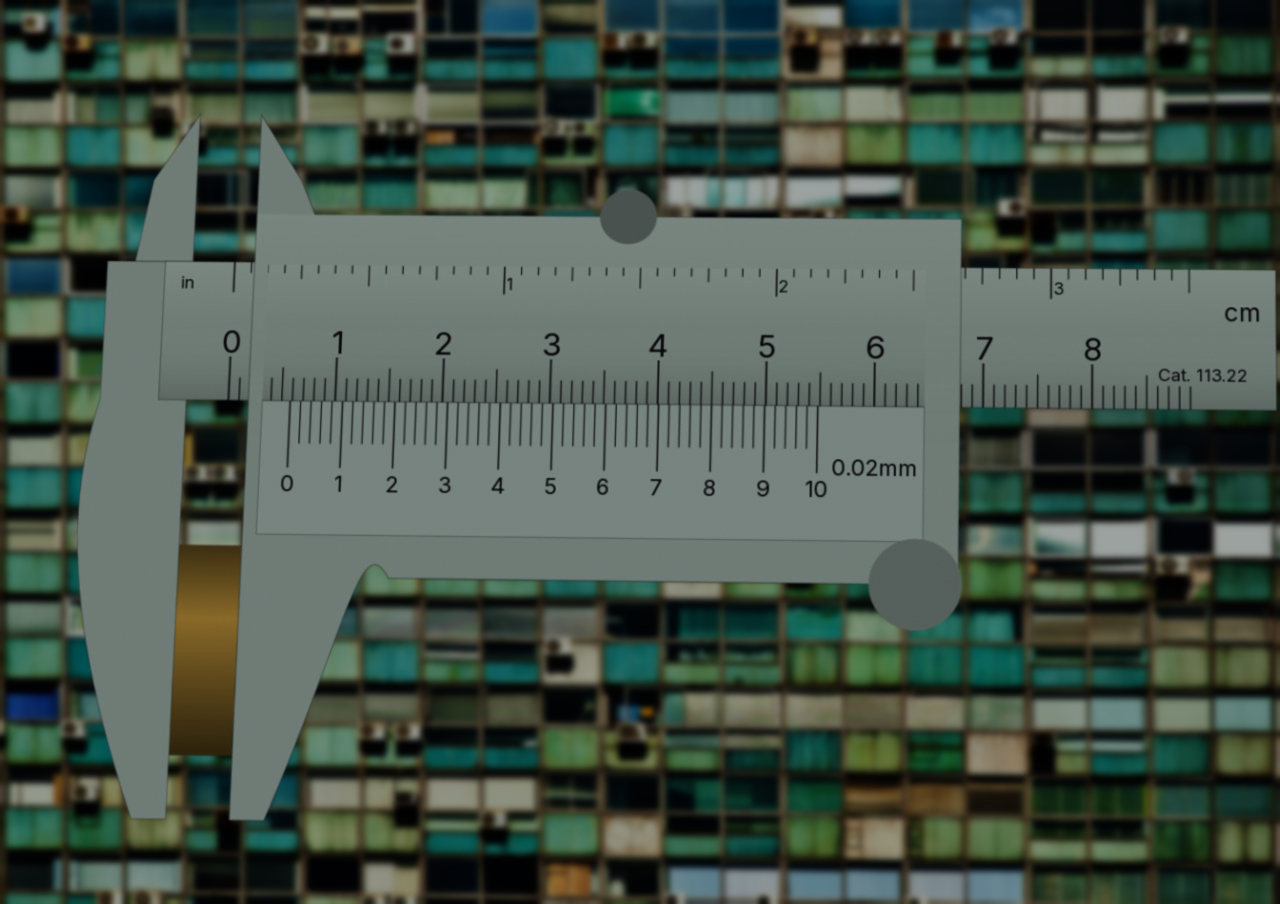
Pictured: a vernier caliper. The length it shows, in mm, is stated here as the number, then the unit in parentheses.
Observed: 5.8 (mm)
